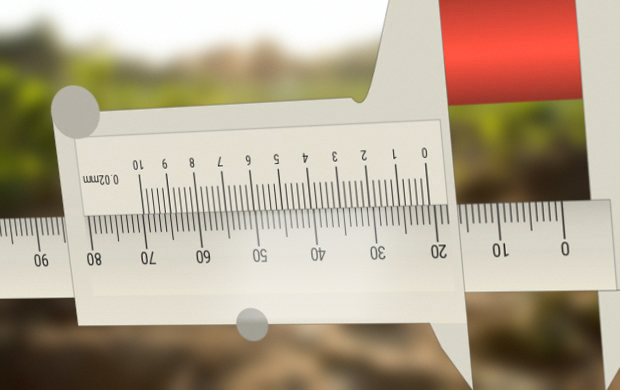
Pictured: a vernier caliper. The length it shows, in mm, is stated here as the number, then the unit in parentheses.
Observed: 20.8 (mm)
